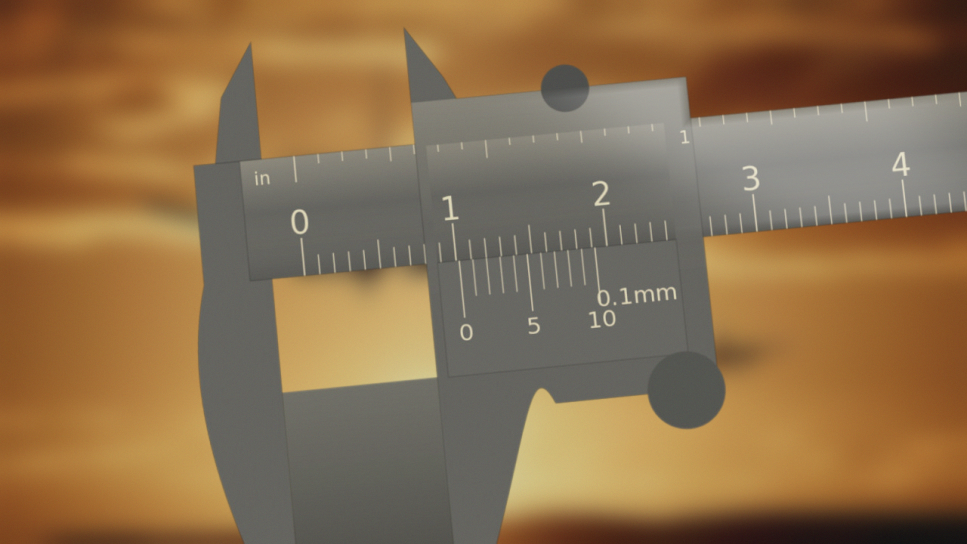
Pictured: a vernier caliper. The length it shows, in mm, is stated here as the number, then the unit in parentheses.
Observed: 10.2 (mm)
